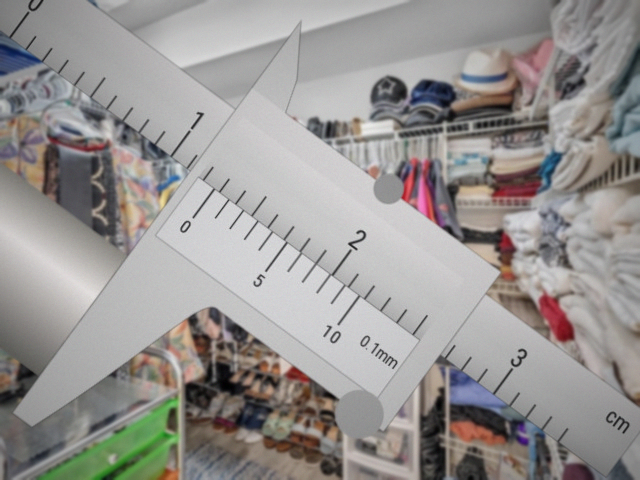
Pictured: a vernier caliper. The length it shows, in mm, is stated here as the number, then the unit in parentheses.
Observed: 12.7 (mm)
